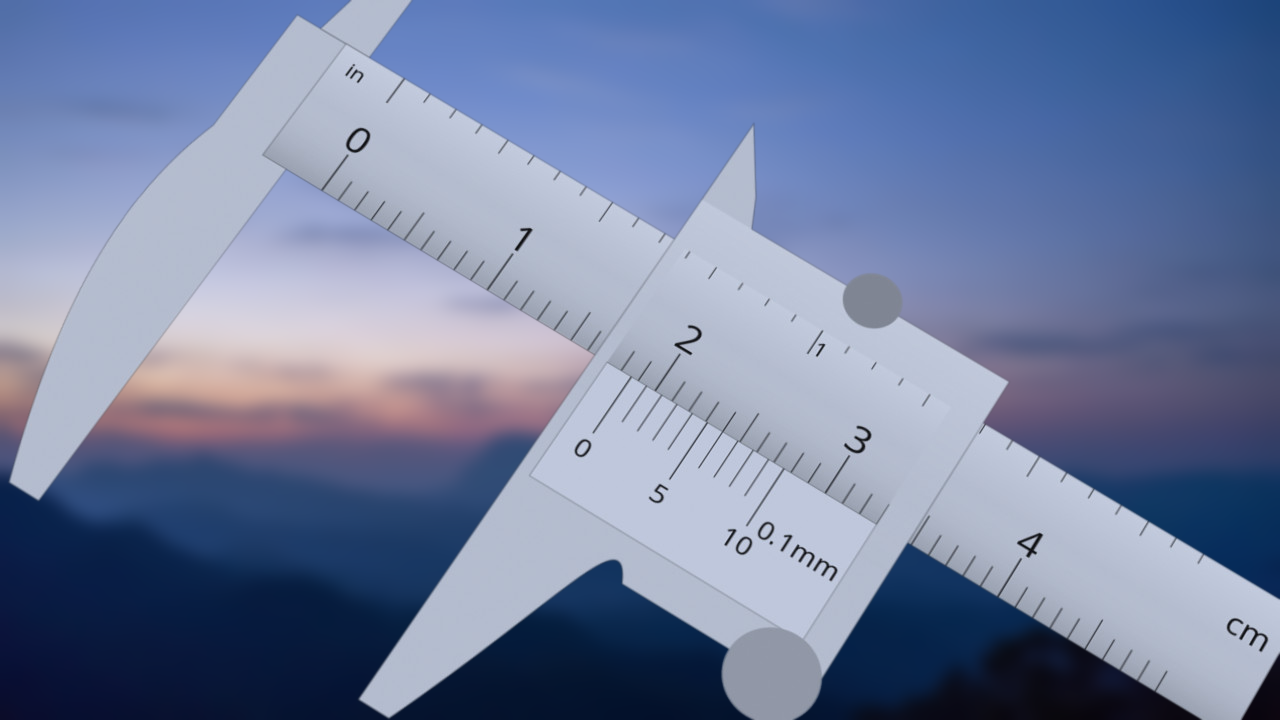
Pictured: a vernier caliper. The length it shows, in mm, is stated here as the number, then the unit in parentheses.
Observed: 18.6 (mm)
